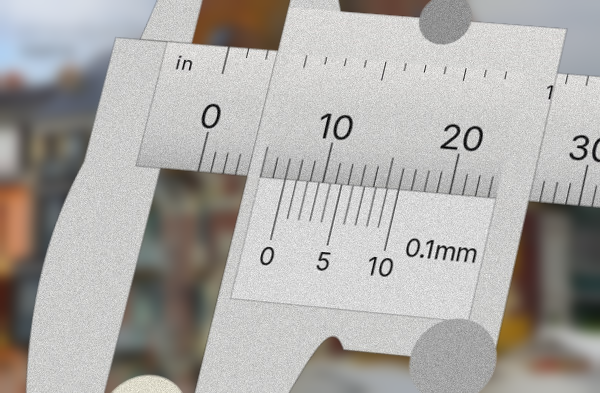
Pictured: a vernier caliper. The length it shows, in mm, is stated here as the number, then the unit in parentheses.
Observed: 7.0 (mm)
